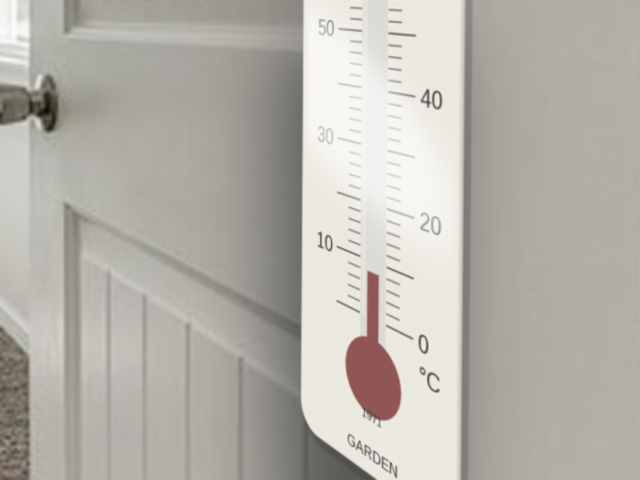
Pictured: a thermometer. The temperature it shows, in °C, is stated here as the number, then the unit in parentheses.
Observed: 8 (°C)
